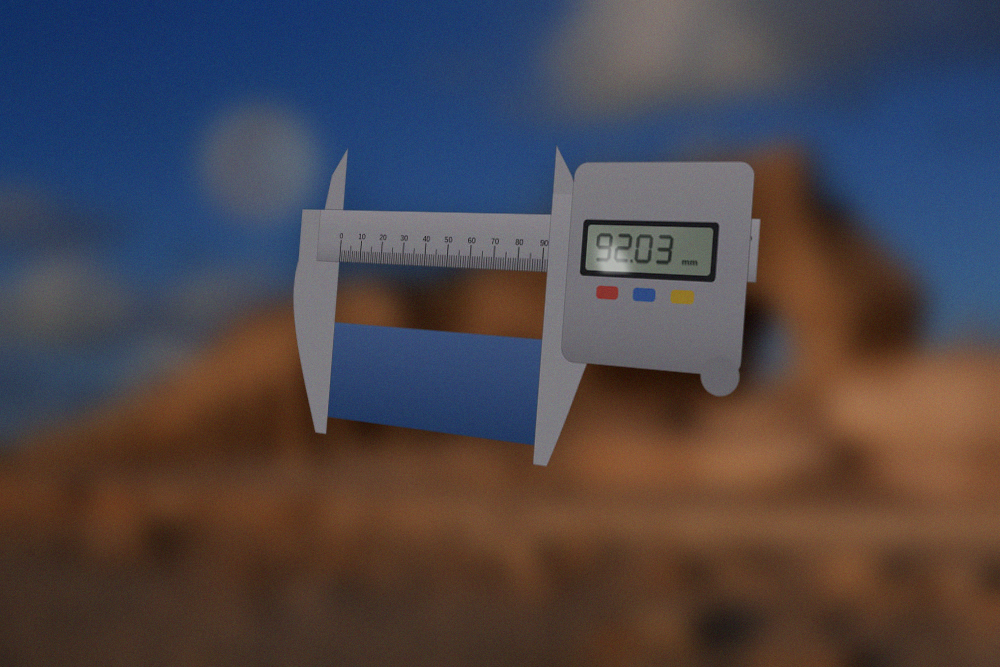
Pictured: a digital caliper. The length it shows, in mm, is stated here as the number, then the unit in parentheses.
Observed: 92.03 (mm)
